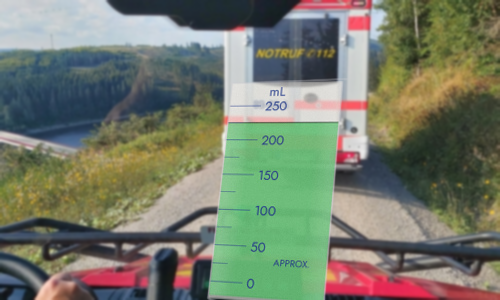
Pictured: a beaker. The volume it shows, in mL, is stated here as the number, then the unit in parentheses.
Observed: 225 (mL)
